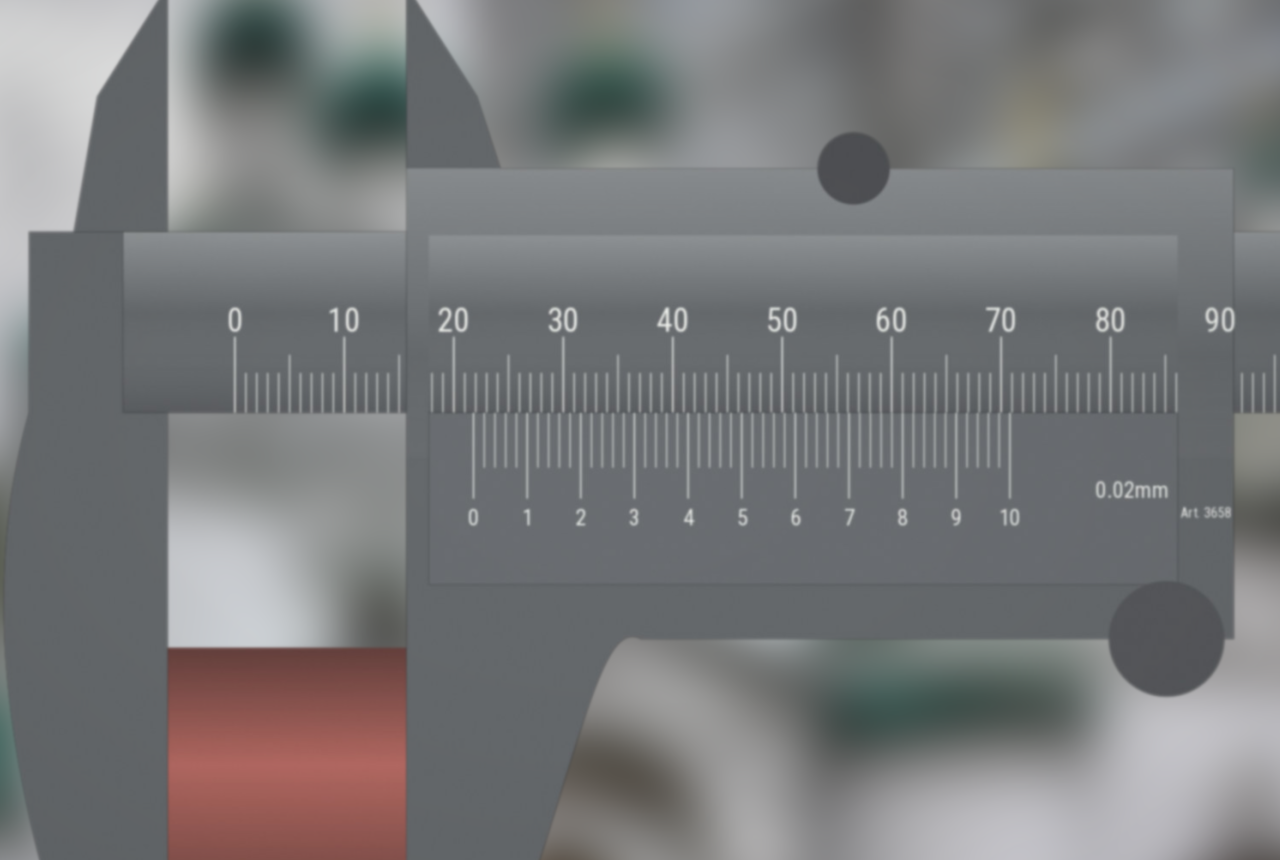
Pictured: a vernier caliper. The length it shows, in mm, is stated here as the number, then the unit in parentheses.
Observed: 21.8 (mm)
